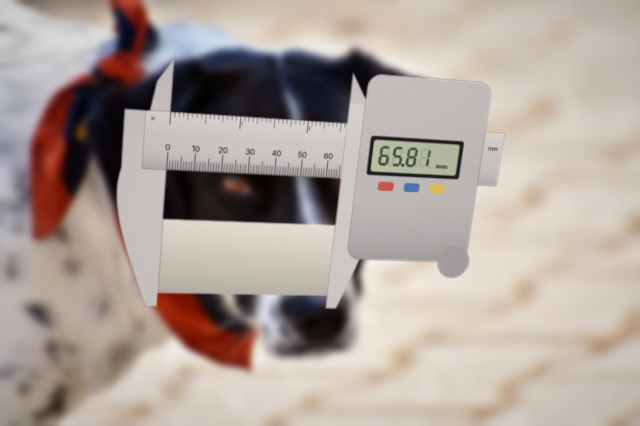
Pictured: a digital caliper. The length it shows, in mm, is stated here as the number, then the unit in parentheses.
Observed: 65.81 (mm)
